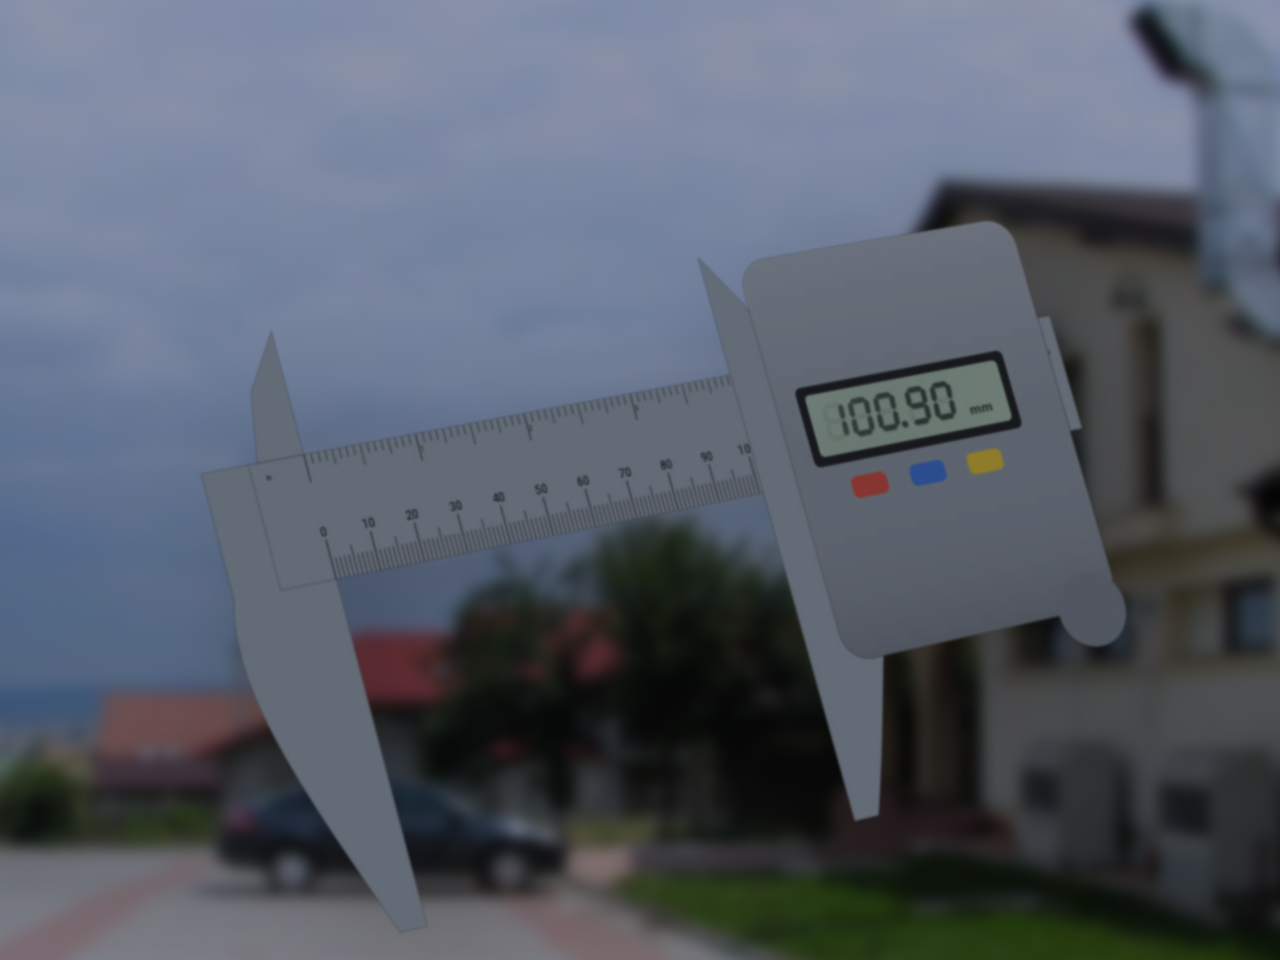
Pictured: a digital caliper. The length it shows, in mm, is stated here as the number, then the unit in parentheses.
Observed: 100.90 (mm)
